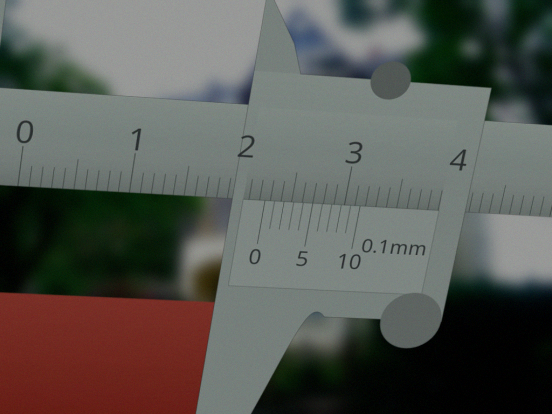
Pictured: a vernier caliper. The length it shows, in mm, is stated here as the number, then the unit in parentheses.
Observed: 22.5 (mm)
